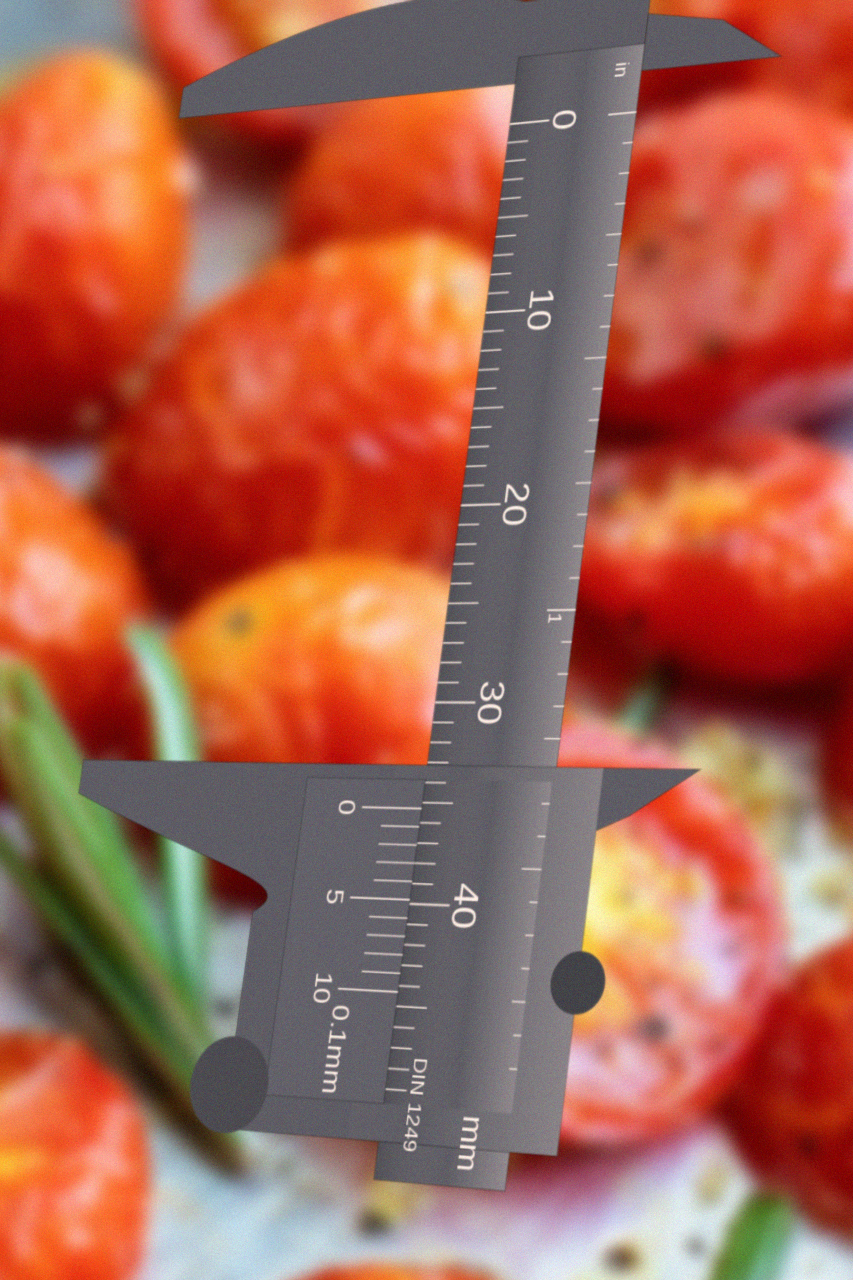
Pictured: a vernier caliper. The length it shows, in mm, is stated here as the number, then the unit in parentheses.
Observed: 35.3 (mm)
